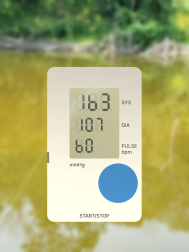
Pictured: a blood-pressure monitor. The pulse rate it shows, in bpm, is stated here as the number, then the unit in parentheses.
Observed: 60 (bpm)
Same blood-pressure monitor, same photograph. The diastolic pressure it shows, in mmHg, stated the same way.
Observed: 107 (mmHg)
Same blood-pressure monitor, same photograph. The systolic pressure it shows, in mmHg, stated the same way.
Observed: 163 (mmHg)
